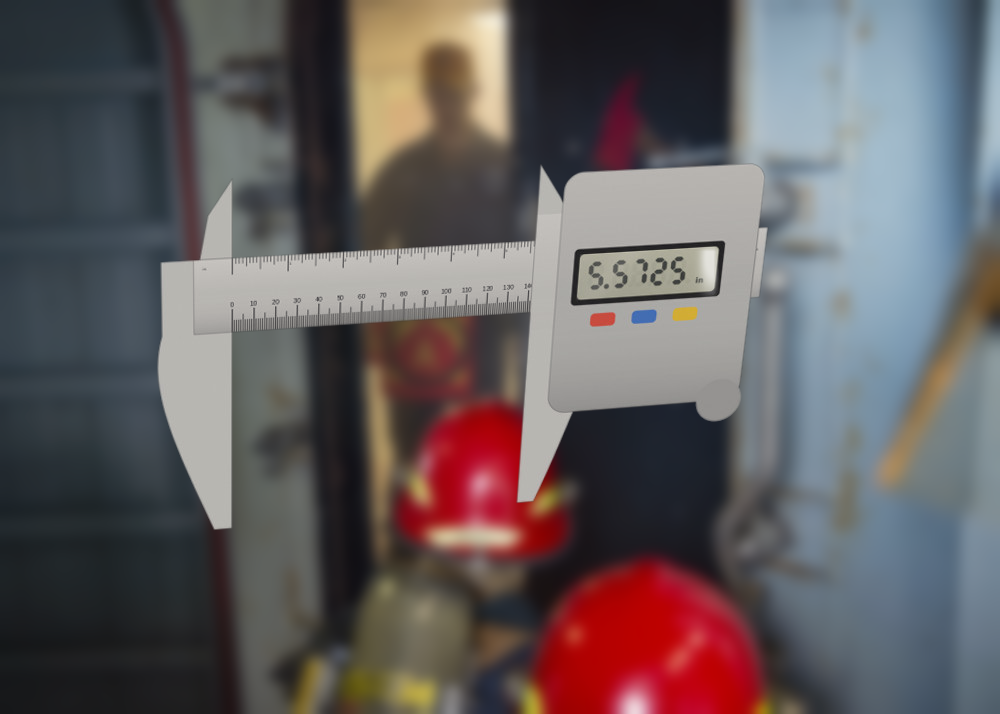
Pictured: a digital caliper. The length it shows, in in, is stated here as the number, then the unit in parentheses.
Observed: 5.5725 (in)
